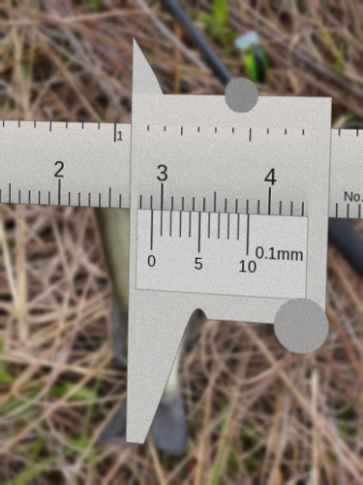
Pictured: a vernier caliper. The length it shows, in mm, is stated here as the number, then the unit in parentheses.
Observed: 29.1 (mm)
